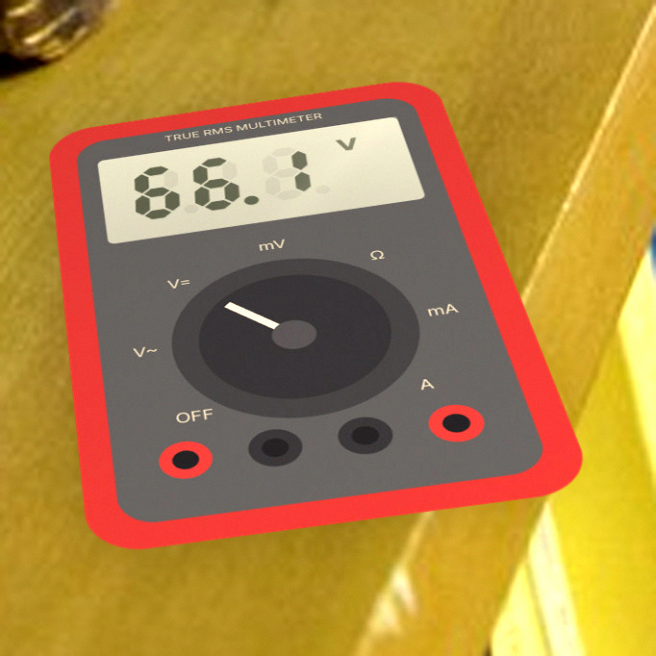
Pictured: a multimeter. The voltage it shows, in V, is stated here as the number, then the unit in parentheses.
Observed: 66.1 (V)
